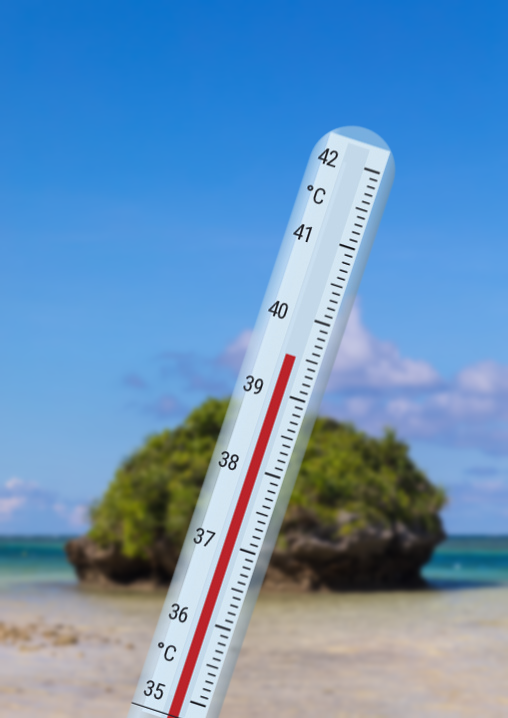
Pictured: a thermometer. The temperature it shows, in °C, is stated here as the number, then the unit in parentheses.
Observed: 39.5 (°C)
